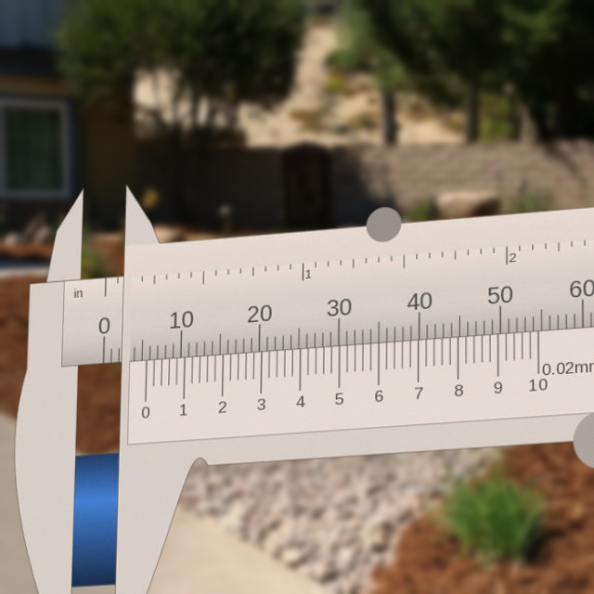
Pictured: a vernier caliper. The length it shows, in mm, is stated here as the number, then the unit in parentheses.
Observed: 5.6 (mm)
